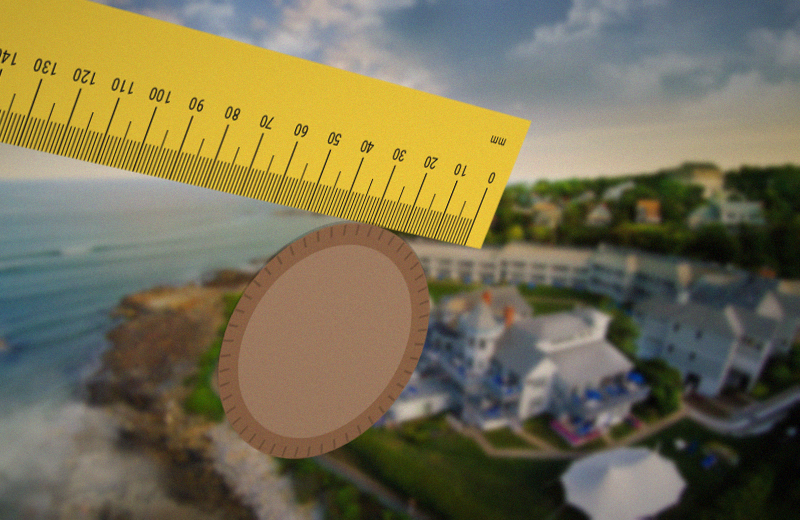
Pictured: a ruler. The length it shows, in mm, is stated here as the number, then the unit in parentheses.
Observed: 60 (mm)
